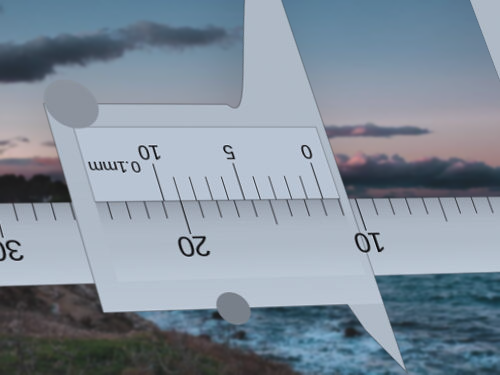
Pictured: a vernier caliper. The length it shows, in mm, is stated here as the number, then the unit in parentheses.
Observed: 11.9 (mm)
